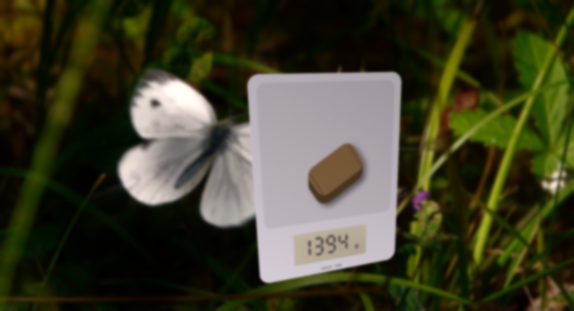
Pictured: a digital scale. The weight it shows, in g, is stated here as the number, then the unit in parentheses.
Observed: 1394 (g)
